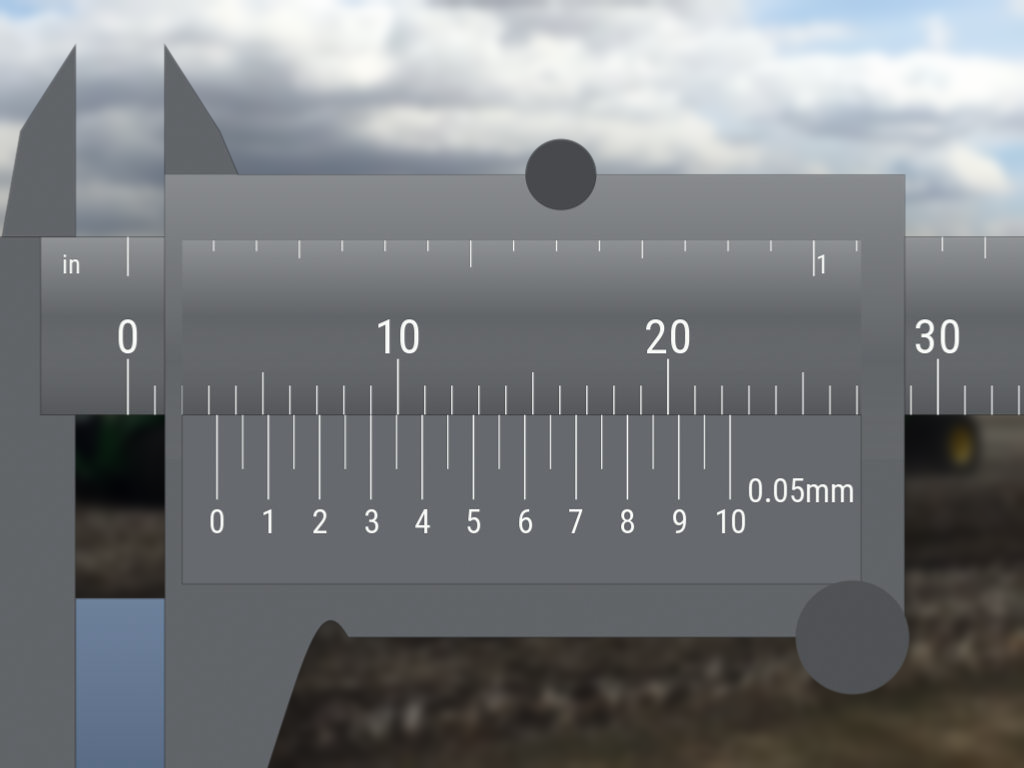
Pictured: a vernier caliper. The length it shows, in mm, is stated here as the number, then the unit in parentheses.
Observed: 3.30 (mm)
